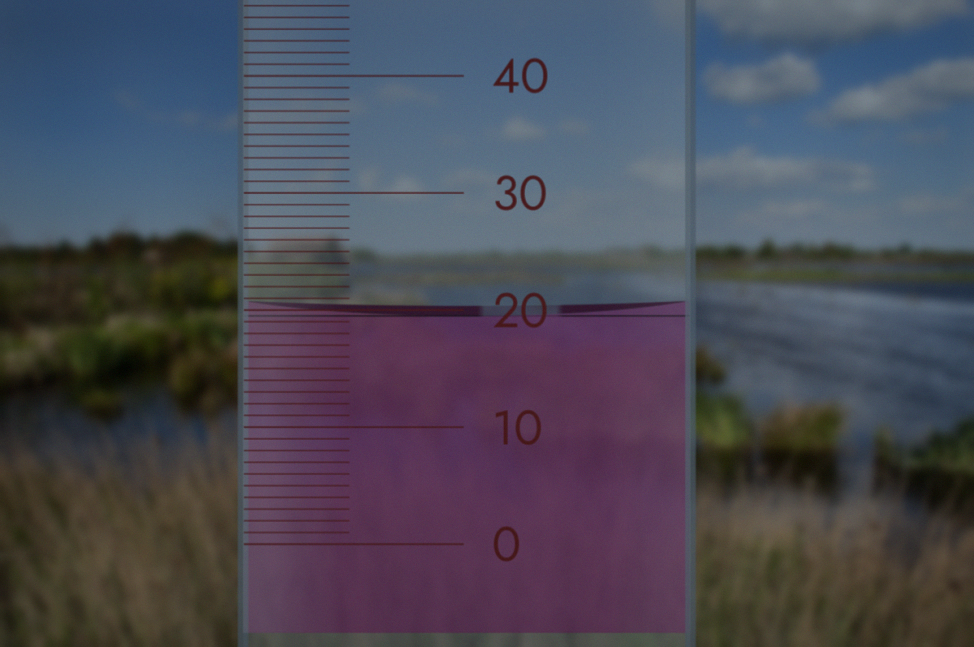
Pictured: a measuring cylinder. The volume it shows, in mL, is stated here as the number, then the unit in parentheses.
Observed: 19.5 (mL)
